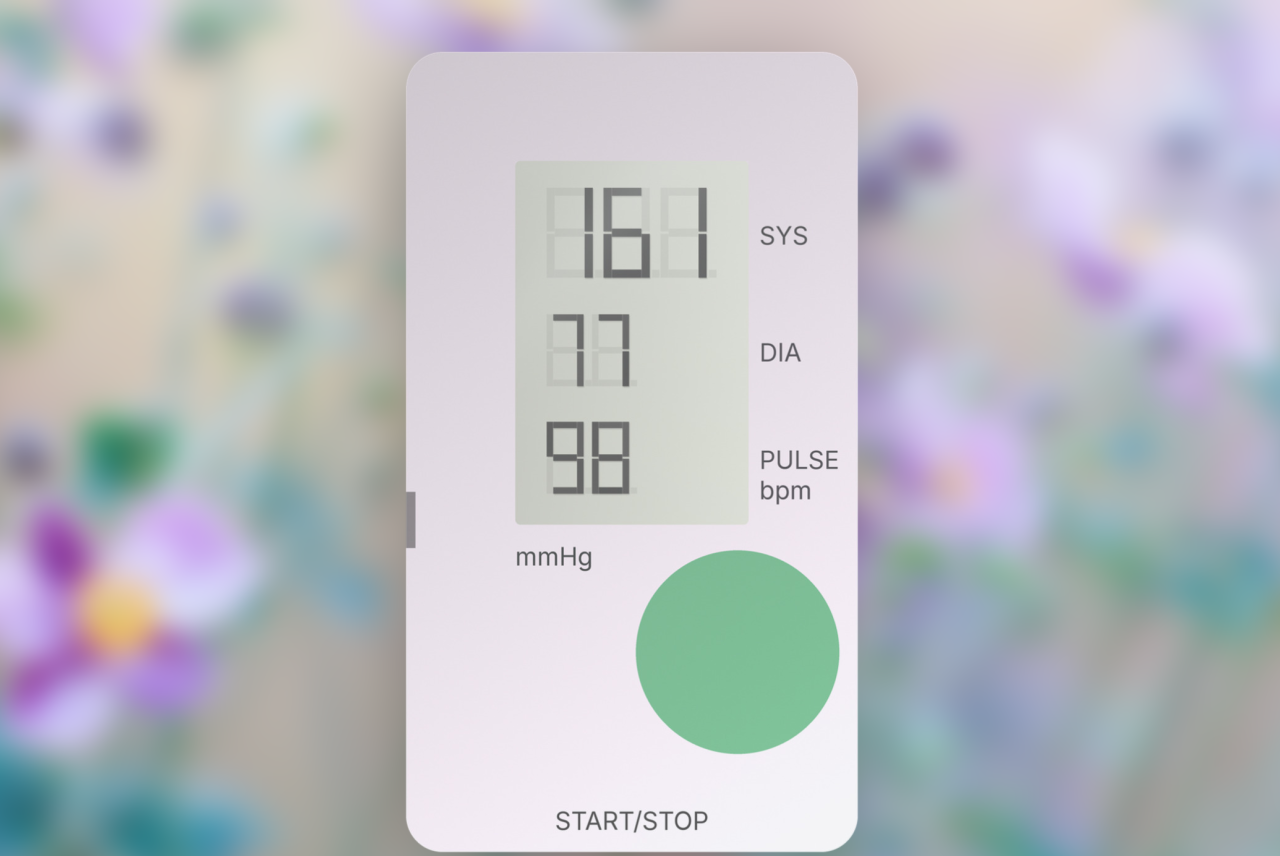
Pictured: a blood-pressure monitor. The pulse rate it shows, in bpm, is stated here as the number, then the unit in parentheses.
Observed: 98 (bpm)
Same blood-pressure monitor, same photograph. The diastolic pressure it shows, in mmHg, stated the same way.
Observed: 77 (mmHg)
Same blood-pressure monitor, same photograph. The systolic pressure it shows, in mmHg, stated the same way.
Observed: 161 (mmHg)
